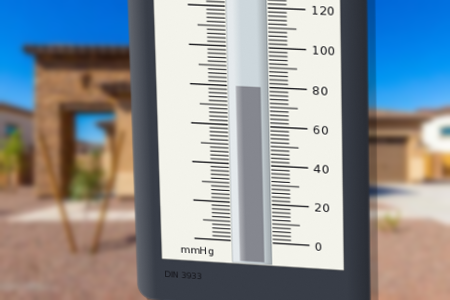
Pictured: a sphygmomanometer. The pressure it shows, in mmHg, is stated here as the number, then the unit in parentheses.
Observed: 80 (mmHg)
